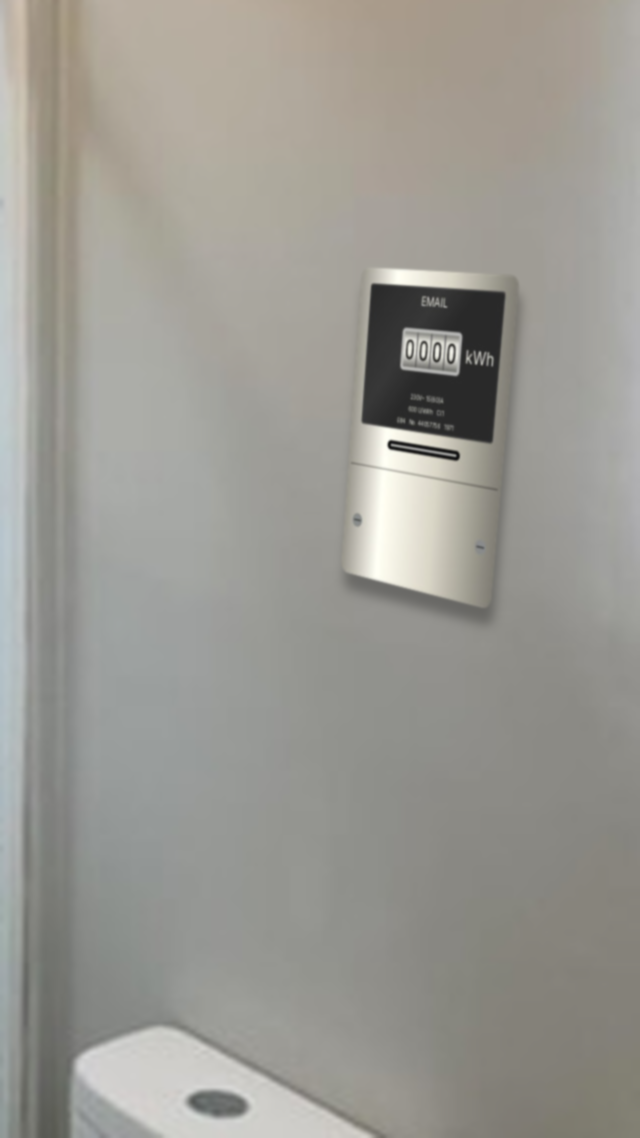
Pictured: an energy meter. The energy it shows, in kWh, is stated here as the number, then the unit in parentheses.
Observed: 0 (kWh)
